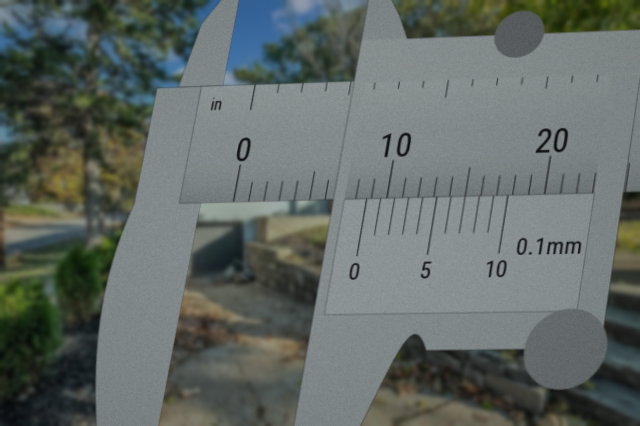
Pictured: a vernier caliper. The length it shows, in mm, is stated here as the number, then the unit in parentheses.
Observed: 8.7 (mm)
